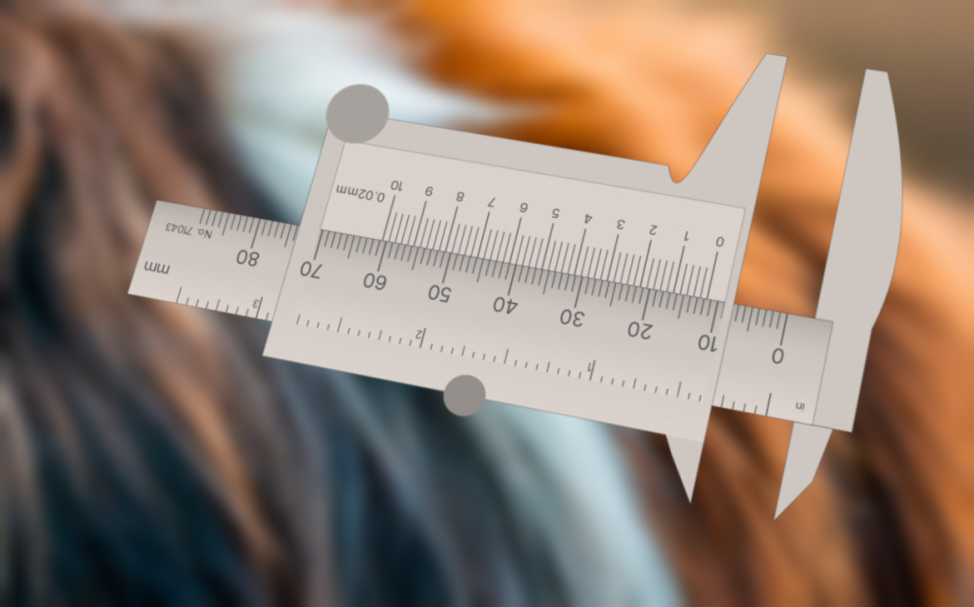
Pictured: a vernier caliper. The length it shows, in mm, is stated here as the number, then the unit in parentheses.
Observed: 11.6 (mm)
